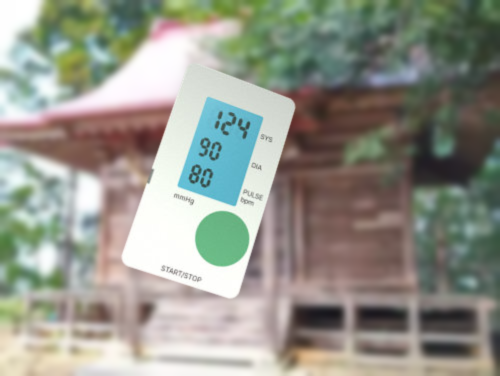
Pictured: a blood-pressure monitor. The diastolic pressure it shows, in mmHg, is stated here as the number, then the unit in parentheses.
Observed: 90 (mmHg)
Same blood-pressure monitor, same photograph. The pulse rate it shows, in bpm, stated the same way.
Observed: 80 (bpm)
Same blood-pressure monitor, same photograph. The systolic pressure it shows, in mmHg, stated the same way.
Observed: 124 (mmHg)
